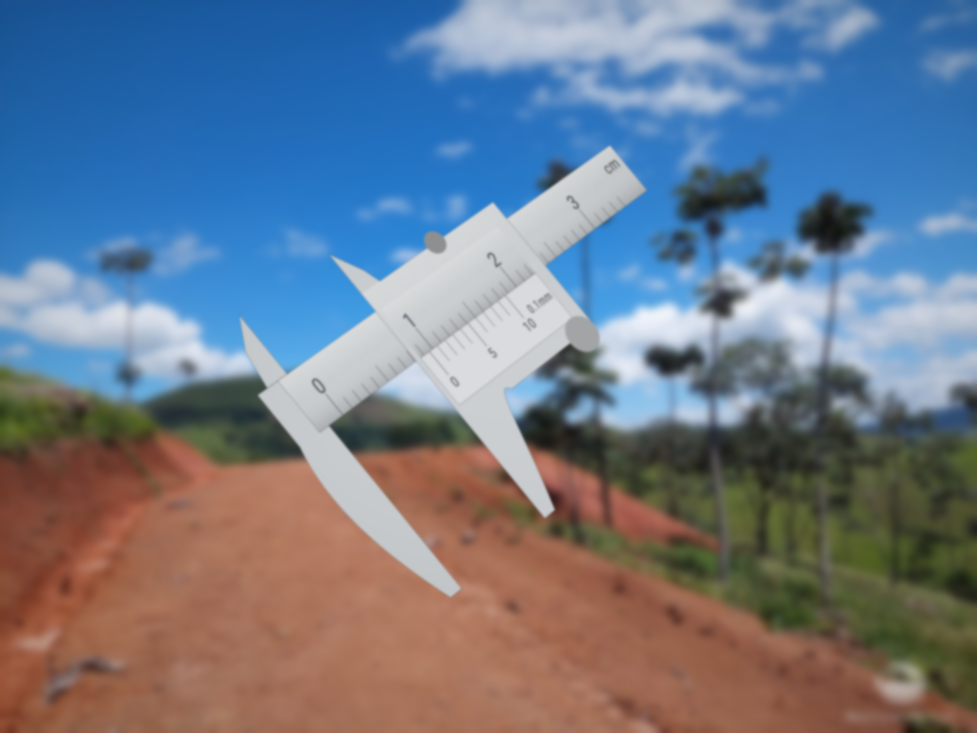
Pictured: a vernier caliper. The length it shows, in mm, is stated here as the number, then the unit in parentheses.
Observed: 9.6 (mm)
